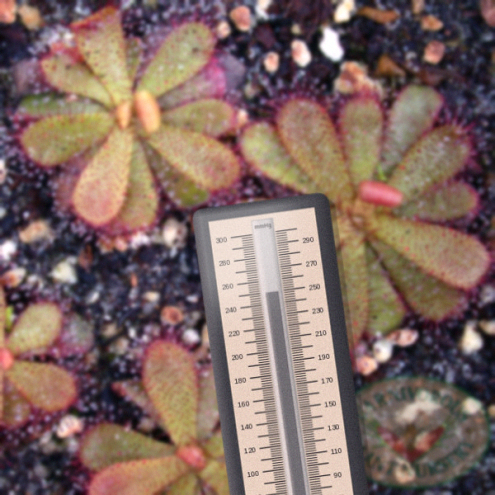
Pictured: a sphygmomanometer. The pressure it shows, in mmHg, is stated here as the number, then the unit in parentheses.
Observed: 250 (mmHg)
